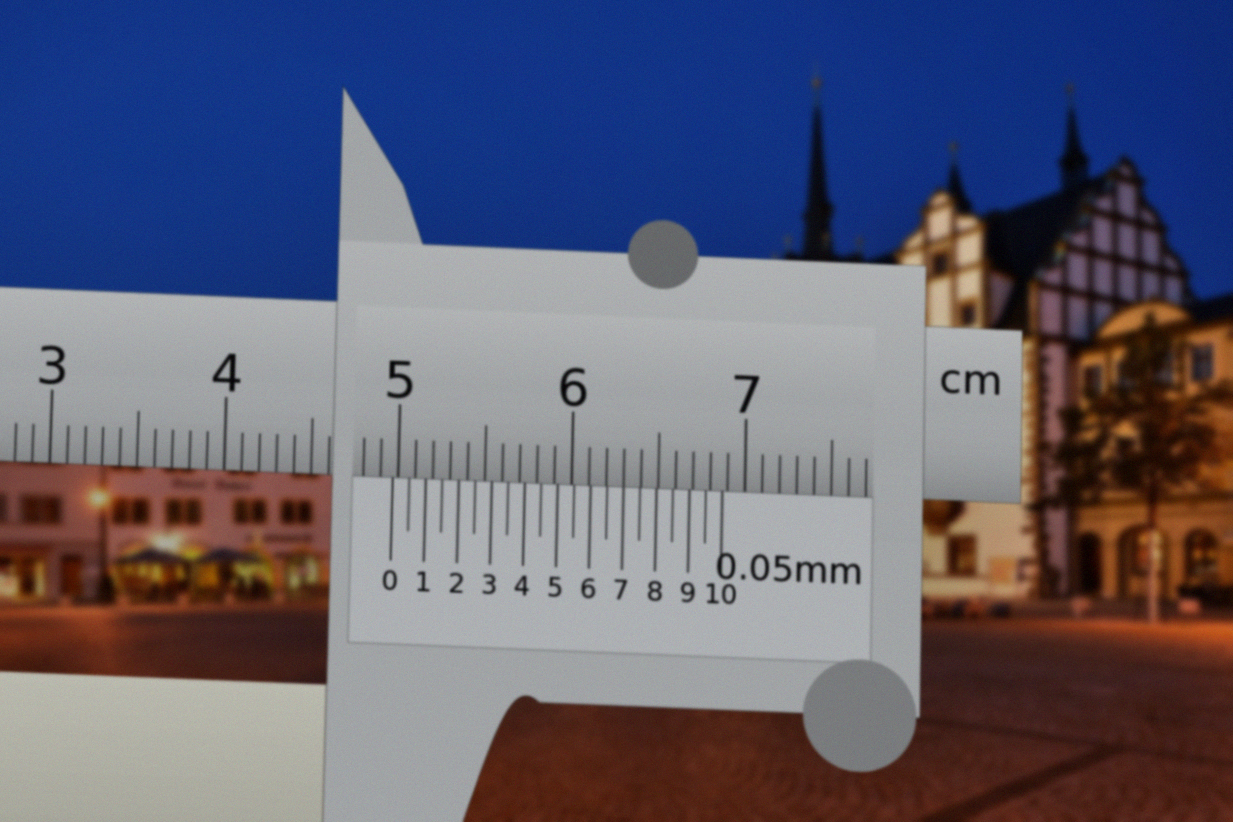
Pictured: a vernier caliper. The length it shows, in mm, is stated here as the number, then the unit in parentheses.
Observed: 49.7 (mm)
